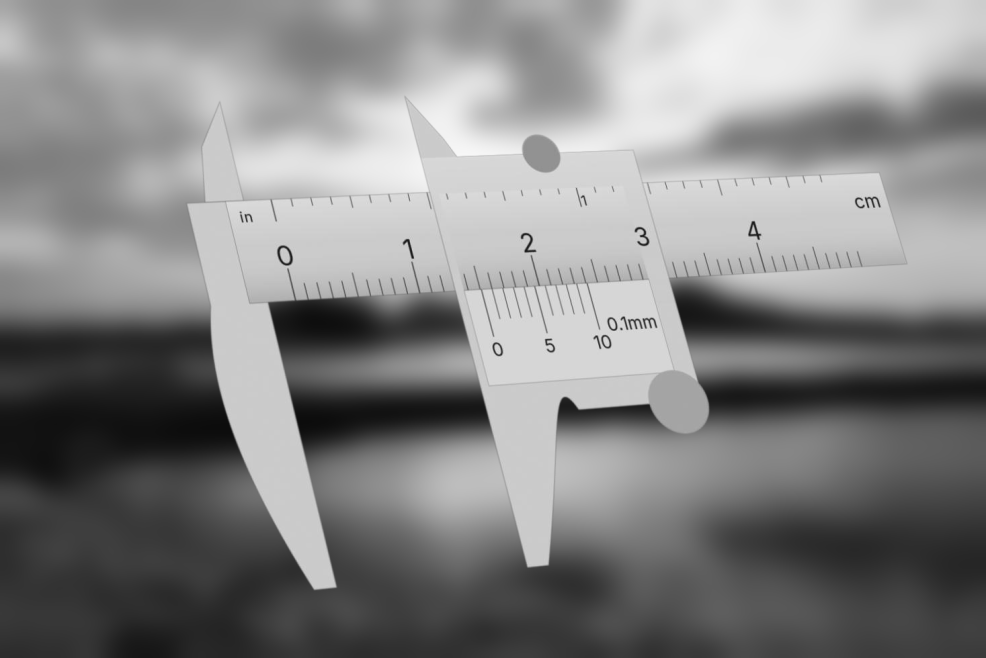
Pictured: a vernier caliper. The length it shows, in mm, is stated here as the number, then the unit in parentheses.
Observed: 15.1 (mm)
